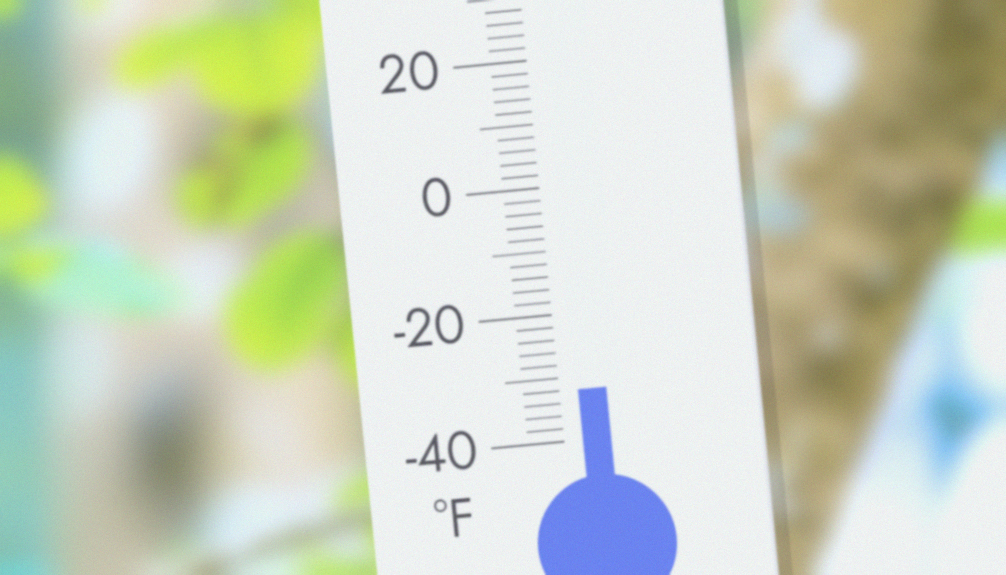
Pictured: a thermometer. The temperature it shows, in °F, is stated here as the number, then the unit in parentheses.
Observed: -32 (°F)
